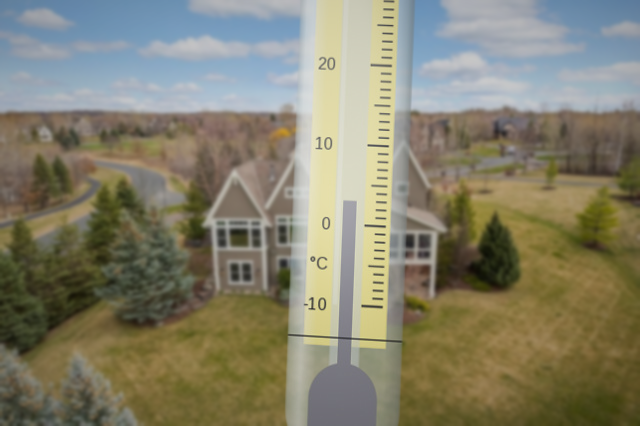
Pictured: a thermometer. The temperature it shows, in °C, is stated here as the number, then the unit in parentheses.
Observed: 3 (°C)
